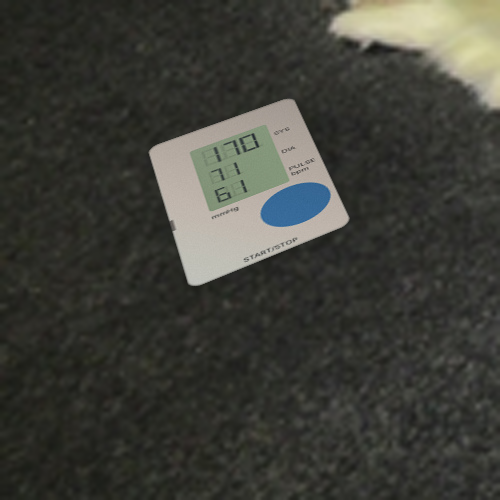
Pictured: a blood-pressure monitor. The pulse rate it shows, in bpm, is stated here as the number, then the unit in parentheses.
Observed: 61 (bpm)
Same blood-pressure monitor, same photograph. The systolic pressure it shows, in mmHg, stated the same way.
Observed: 170 (mmHg)
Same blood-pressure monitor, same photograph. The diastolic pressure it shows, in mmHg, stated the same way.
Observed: 71 (mmHg)
